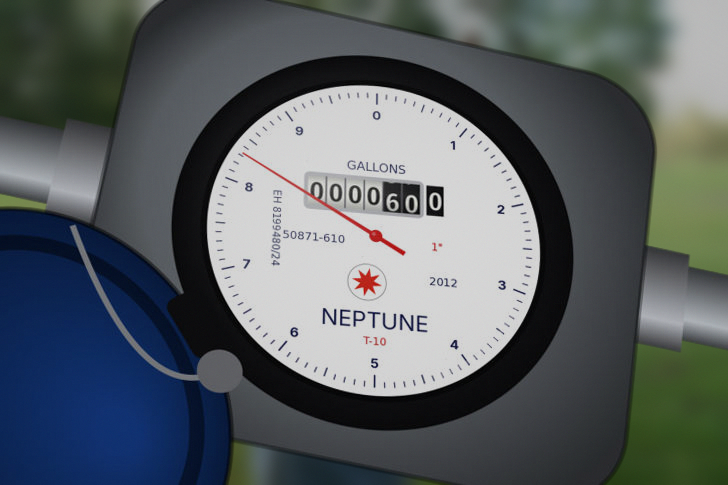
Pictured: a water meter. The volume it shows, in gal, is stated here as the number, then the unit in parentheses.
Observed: 598.3 (gal)
